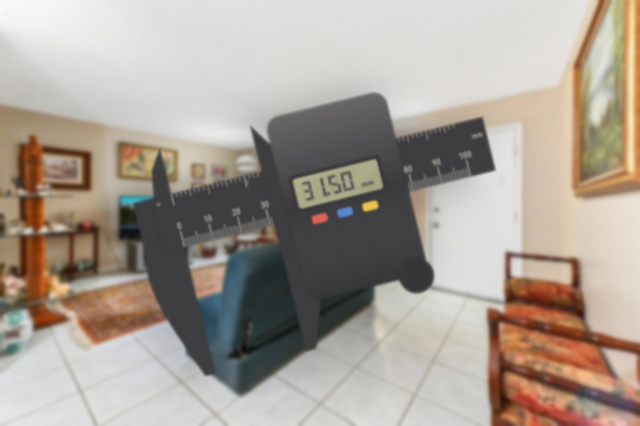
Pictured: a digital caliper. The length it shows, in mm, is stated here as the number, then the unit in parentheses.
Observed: 31.50 (mm)
